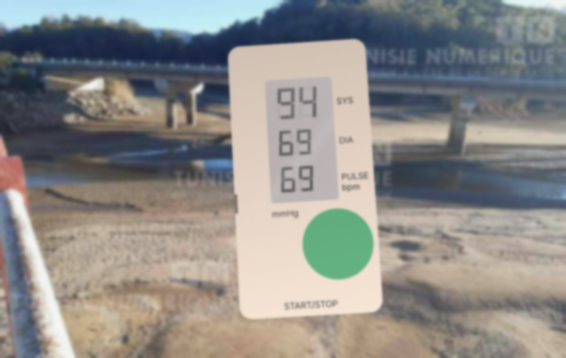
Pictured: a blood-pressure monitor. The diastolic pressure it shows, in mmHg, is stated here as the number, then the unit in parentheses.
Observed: 69 (mmHg)
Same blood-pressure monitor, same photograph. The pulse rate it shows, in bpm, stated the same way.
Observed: 69 (bpm)
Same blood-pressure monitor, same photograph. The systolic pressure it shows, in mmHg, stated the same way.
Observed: 94 (mmHg)
